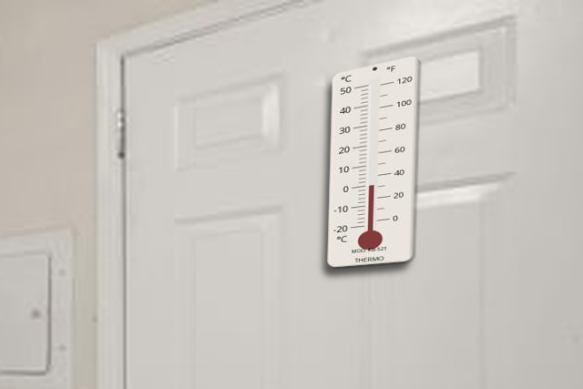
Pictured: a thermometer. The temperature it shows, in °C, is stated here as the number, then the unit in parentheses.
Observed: 0 (°C)
